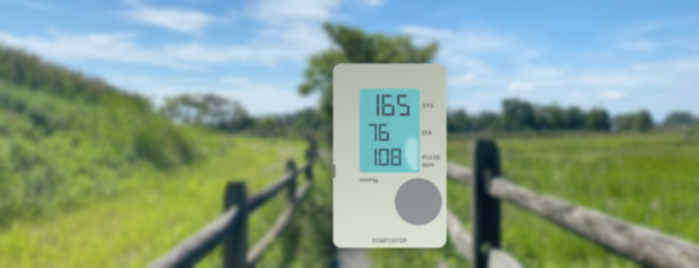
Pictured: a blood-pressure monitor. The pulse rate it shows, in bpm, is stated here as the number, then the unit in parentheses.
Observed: 108 (bpm)
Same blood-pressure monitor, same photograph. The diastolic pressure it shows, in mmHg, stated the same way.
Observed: 76 (mmHg)
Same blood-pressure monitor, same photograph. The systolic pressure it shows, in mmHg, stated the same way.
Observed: 165 (mmHg)
